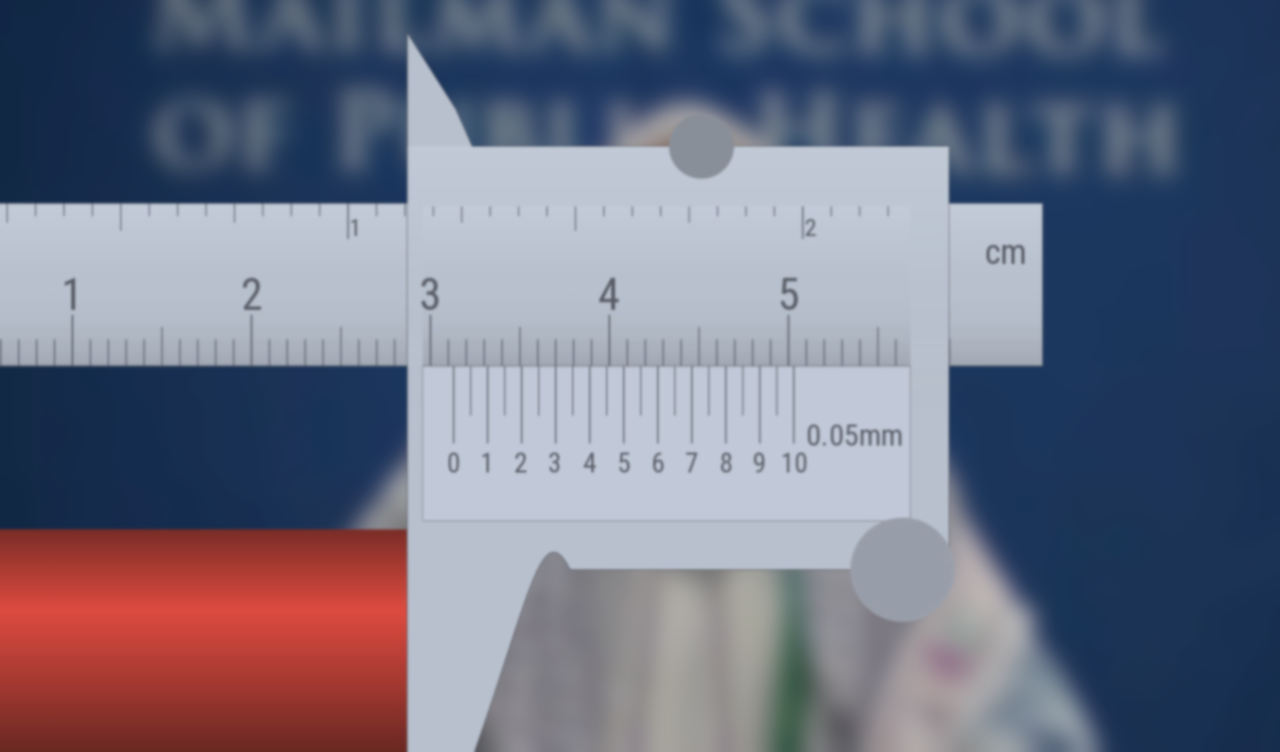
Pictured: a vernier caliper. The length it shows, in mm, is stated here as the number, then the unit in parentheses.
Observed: 31.3 (mm)
